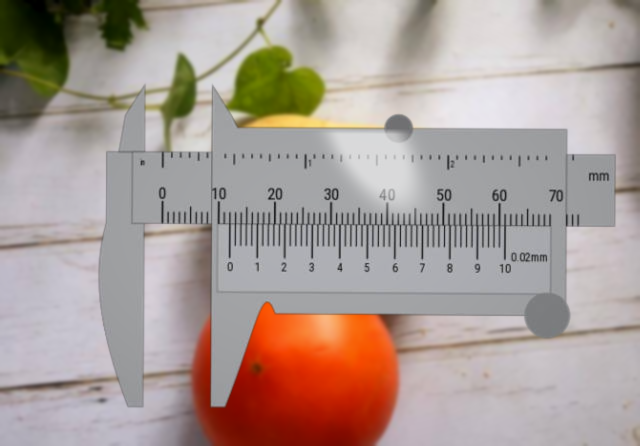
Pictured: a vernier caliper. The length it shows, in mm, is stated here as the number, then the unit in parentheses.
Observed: 12.0 (mm)
